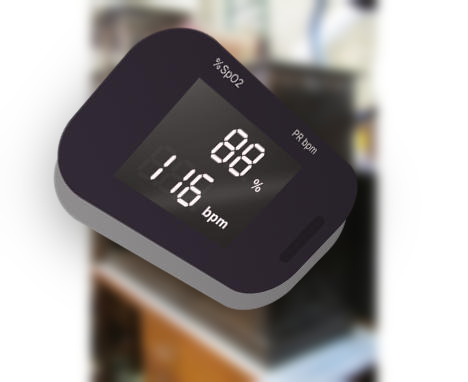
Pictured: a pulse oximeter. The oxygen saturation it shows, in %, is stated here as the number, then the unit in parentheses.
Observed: 88 (%)
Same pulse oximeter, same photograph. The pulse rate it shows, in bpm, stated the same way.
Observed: 116 (bpm)
